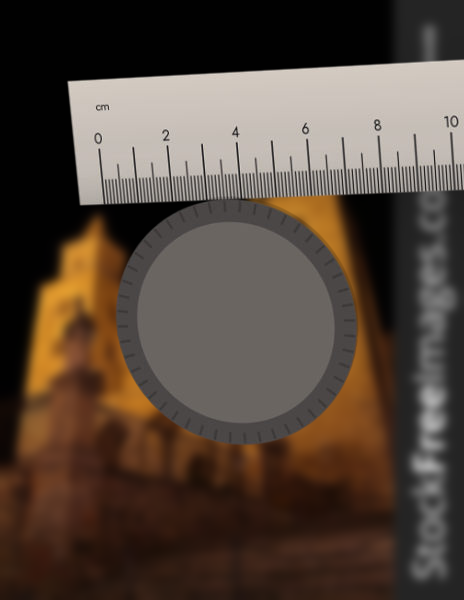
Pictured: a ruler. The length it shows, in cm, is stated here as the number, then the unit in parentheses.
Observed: 7 (cm)
